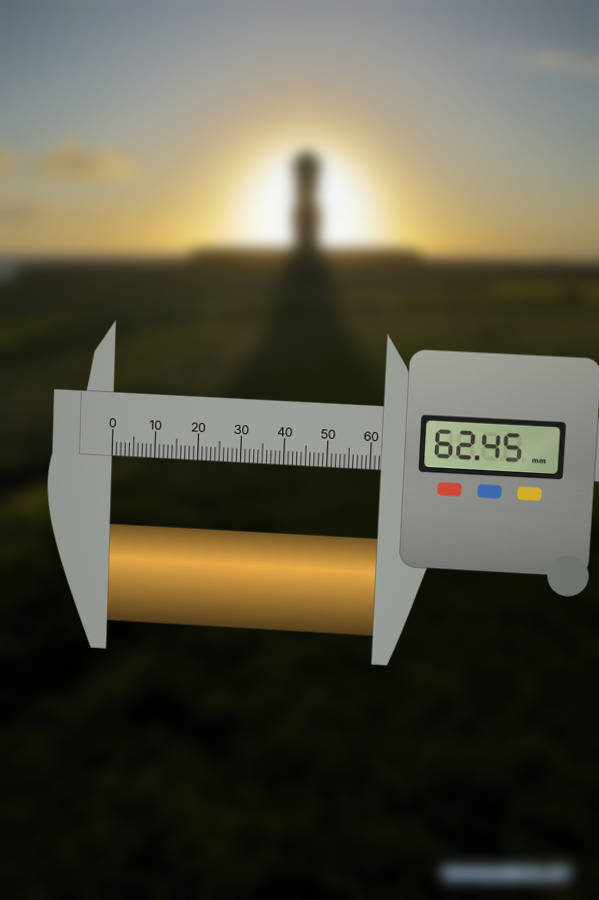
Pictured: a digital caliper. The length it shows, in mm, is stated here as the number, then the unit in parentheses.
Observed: 62.45 (mm)
